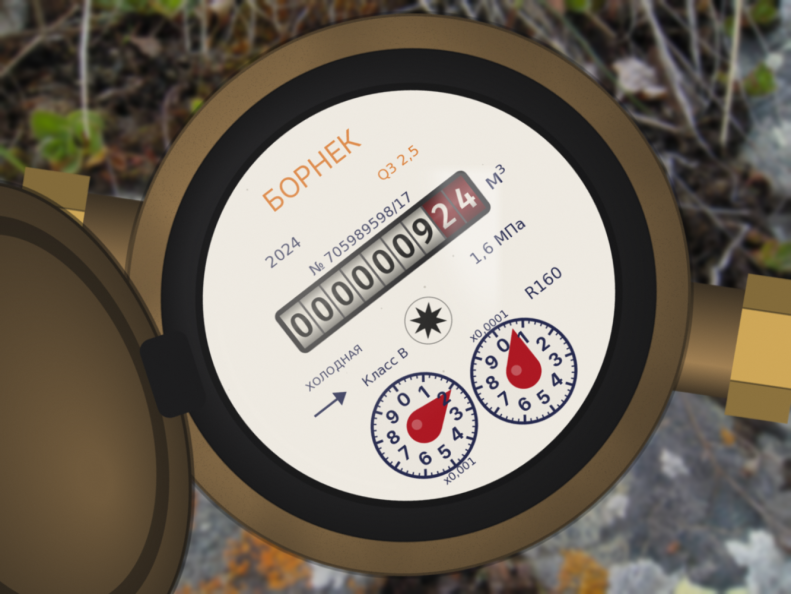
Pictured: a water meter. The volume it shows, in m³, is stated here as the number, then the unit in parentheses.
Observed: 9.2420 (m³)
